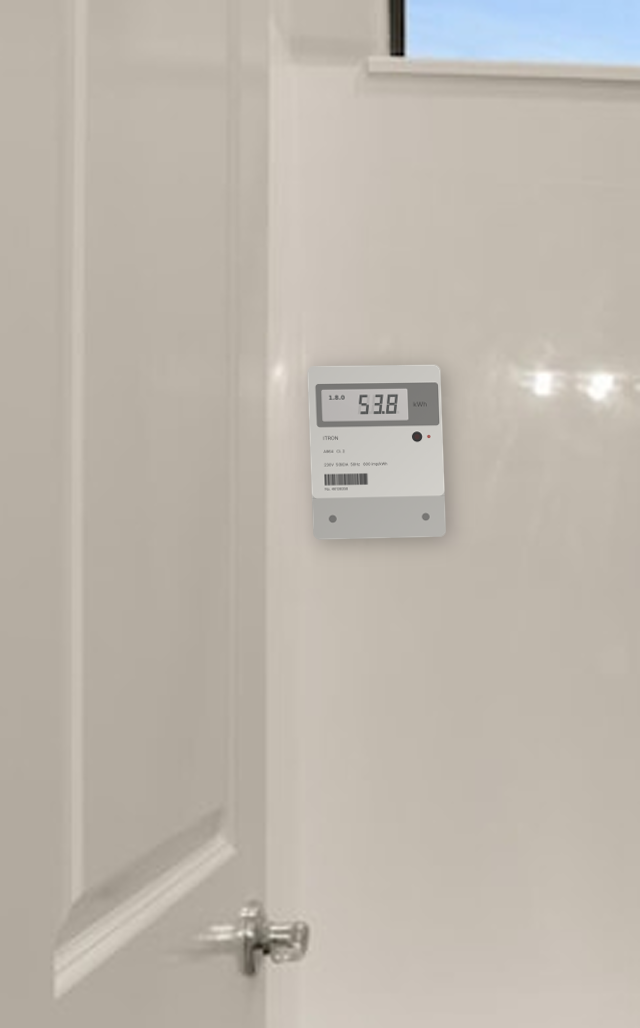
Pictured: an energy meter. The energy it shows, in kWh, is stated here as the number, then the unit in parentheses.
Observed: 53.8 (kWh)
